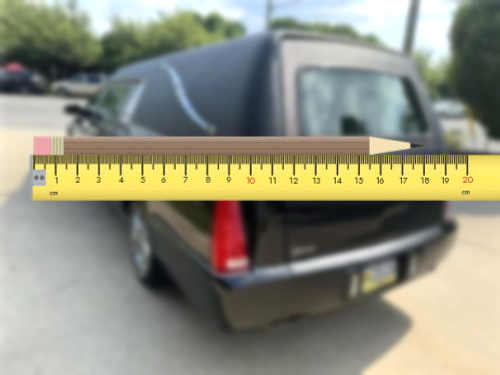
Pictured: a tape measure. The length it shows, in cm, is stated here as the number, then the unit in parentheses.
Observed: 18 (cm)
